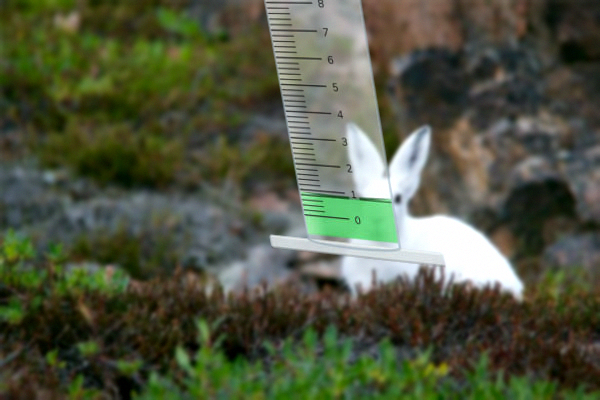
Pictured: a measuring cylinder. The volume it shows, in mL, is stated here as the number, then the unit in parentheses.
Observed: 0.8 (mL)
